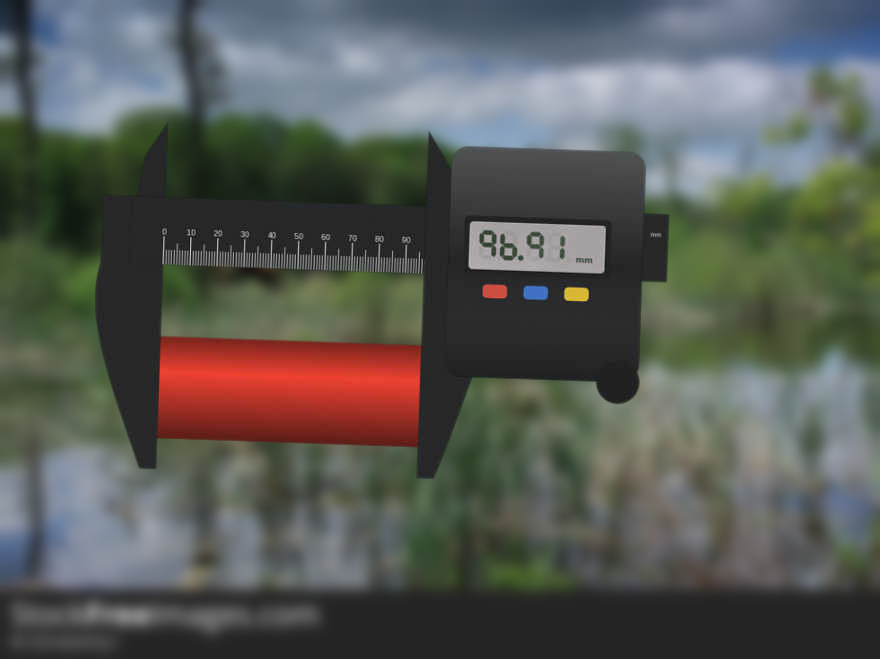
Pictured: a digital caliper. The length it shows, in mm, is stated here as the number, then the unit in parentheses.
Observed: 96.91 (mm)
